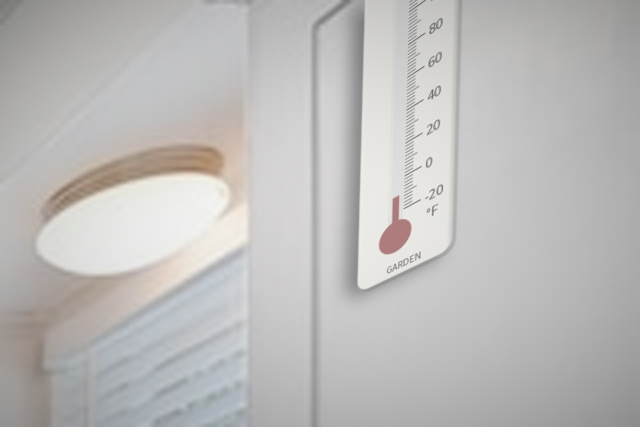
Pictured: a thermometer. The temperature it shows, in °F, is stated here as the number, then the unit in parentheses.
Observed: -10 (°F)
